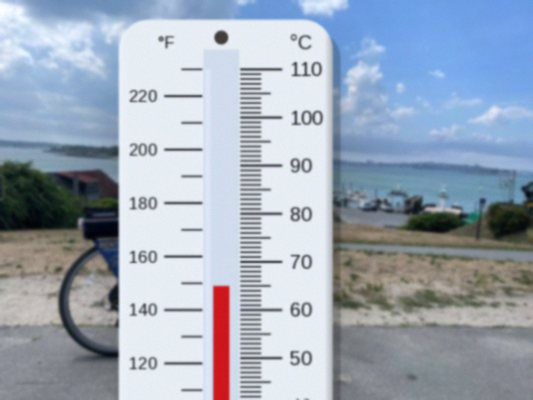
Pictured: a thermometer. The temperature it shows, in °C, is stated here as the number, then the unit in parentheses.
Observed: 65 (°C)
